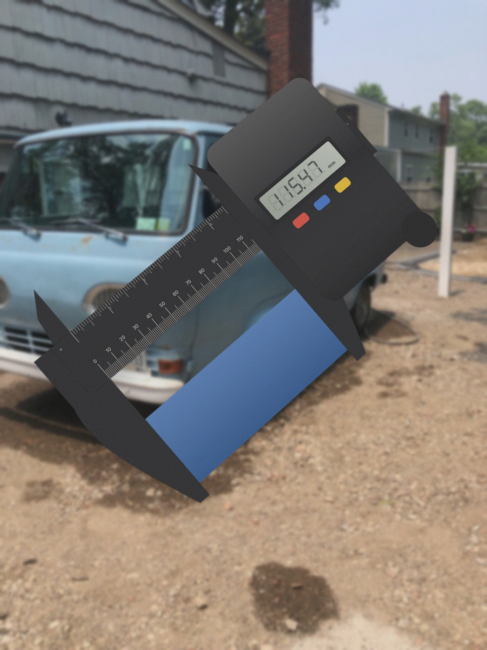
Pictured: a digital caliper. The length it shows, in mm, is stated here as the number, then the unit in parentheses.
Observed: 115.47 (mm)
